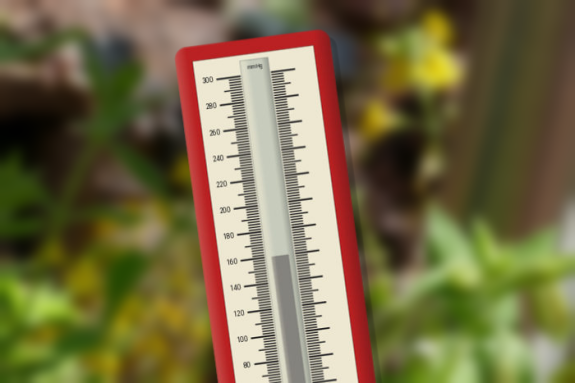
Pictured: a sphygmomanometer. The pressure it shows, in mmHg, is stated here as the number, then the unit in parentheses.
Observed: 160 (mmHg)
